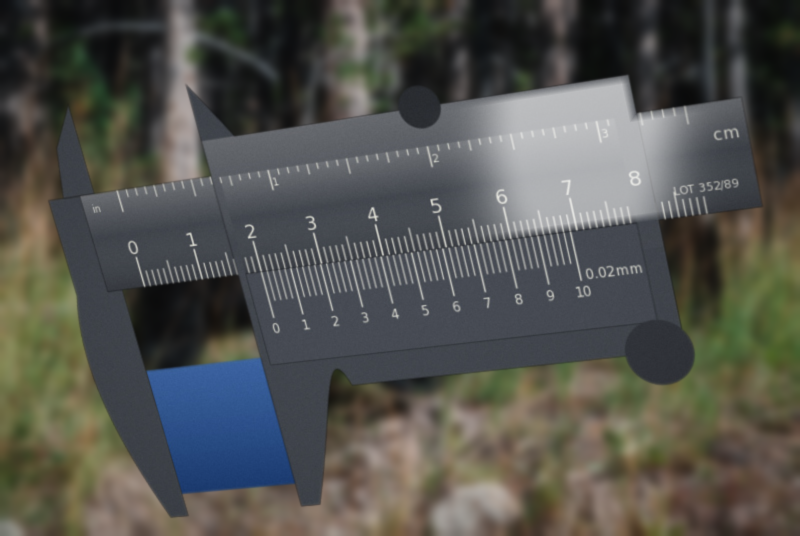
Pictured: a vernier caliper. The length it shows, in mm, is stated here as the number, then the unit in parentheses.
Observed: 20.0 (mm)
